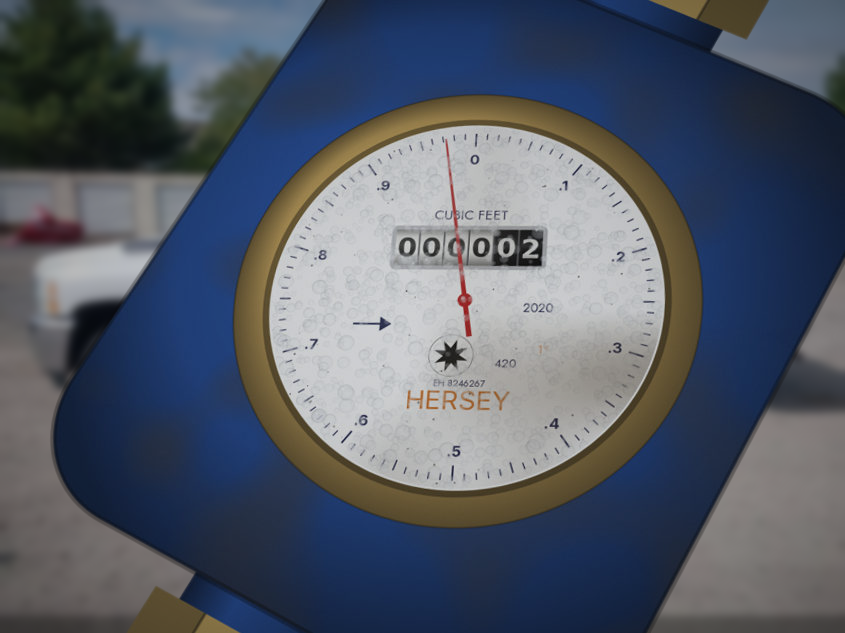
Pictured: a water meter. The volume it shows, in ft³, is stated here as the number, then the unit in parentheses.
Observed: 1.97 (ft³)
